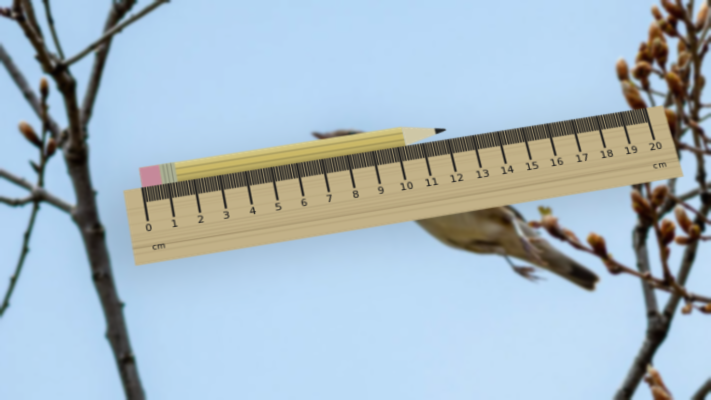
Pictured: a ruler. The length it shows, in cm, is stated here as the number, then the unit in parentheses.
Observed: 12 (cm)
